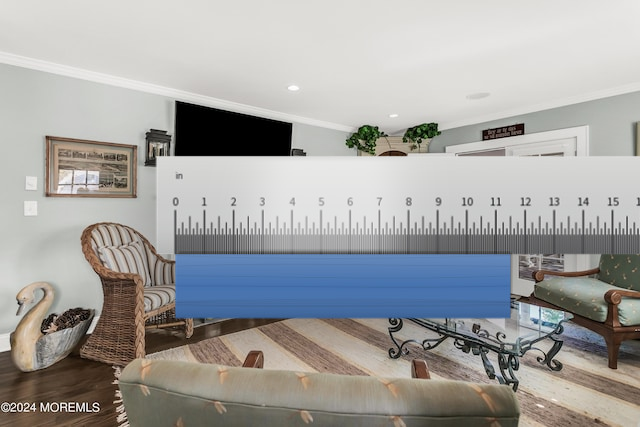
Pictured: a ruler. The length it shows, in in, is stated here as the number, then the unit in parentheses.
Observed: 11.5 (in)
